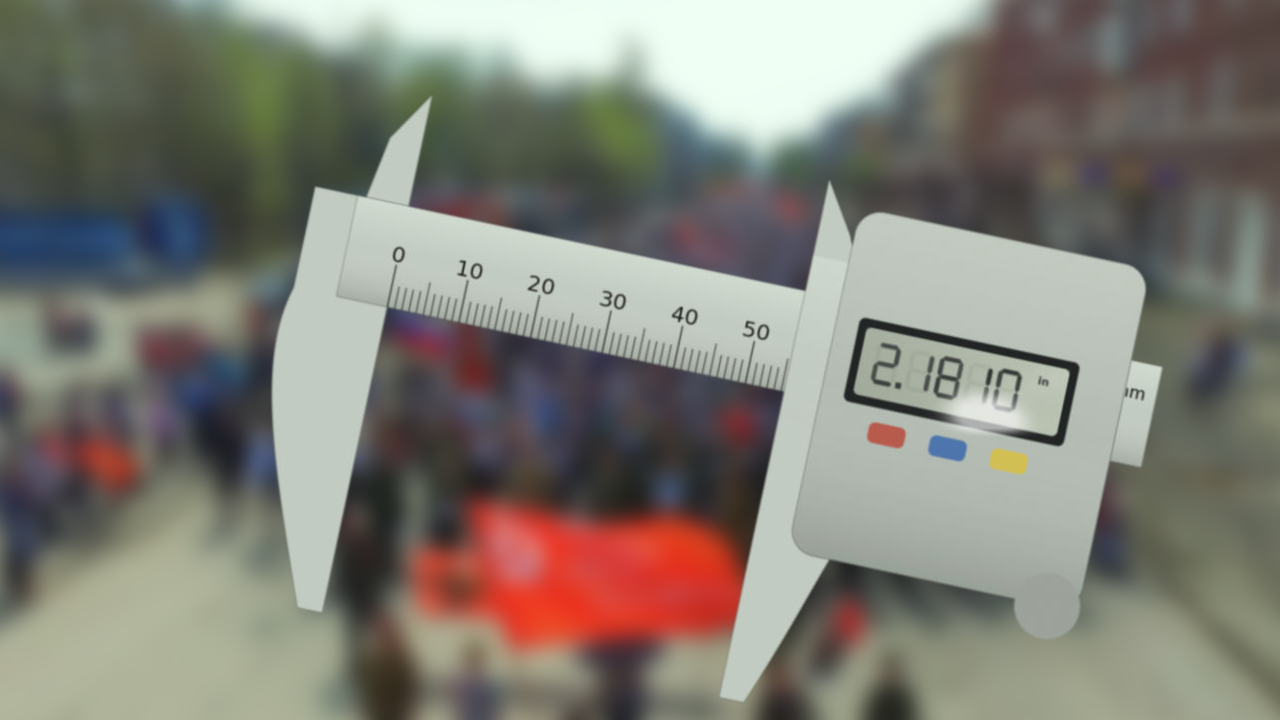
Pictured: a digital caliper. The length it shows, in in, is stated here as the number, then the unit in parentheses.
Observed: 2.1810 (in)
